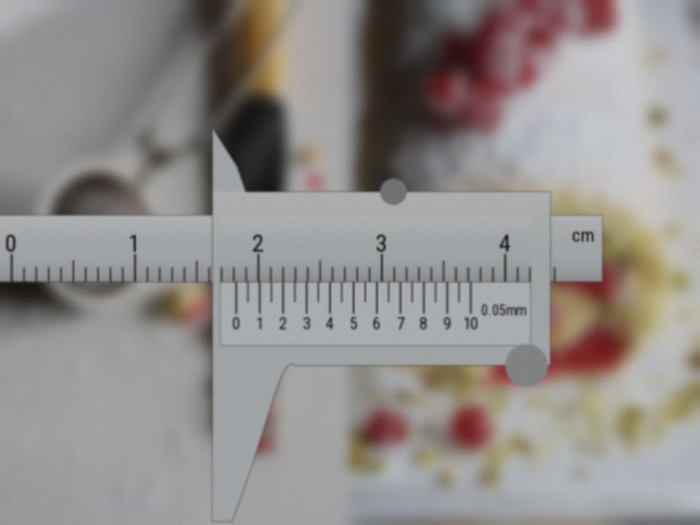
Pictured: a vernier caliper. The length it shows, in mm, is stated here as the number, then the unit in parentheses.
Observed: 18.2 (mm)
